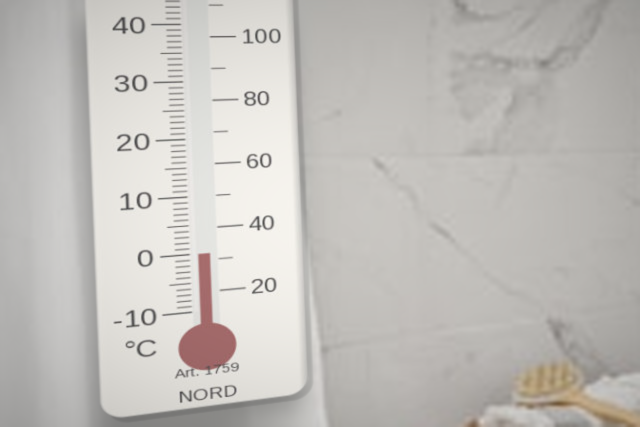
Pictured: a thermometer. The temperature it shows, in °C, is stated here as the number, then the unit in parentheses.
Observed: 0 (°C)
